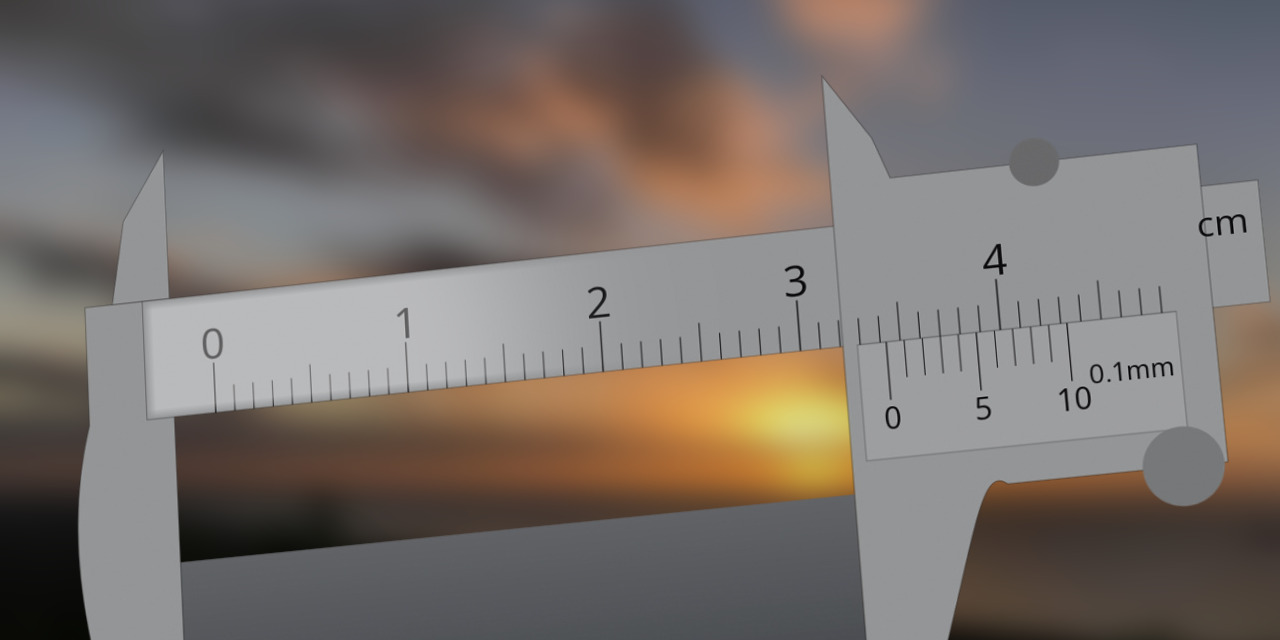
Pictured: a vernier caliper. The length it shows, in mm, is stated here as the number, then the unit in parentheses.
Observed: 34.3 (mm)
